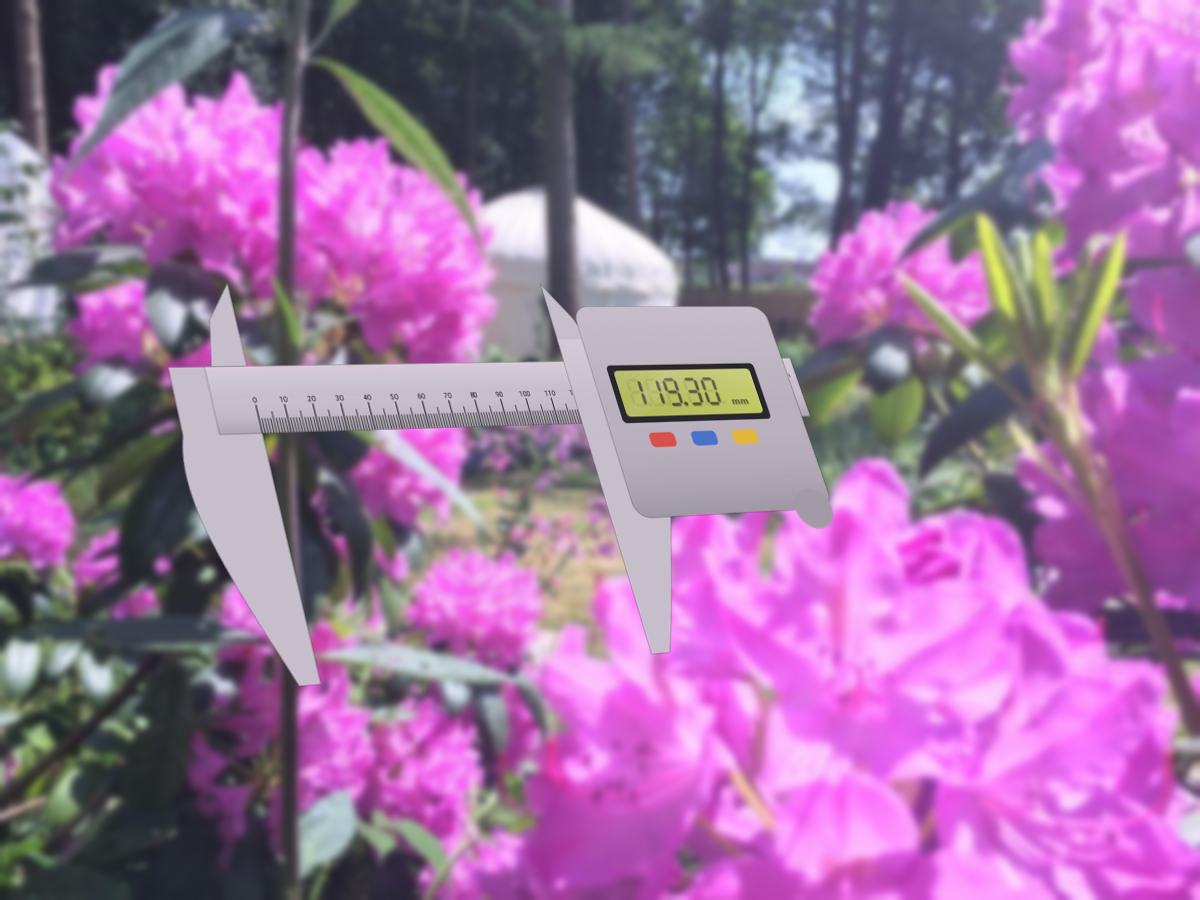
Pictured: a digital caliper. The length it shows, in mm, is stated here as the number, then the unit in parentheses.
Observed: 119.30 (mm)
